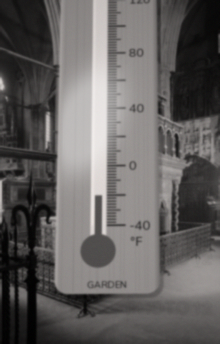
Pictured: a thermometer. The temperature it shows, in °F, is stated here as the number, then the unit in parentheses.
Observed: -20 (°F)
